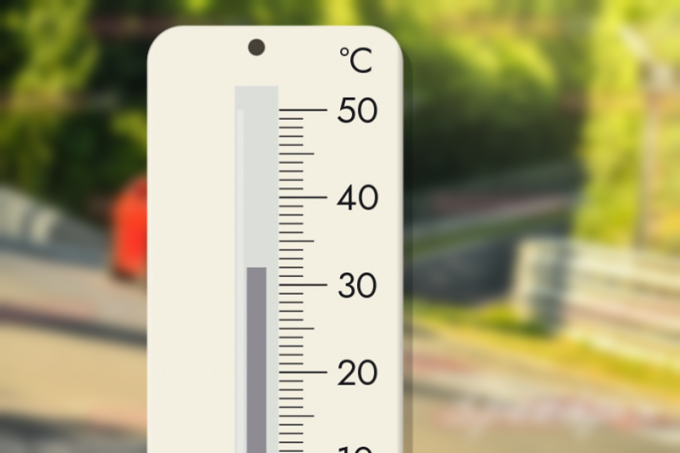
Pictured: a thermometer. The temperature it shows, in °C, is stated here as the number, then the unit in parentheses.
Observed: 32 (°C)
